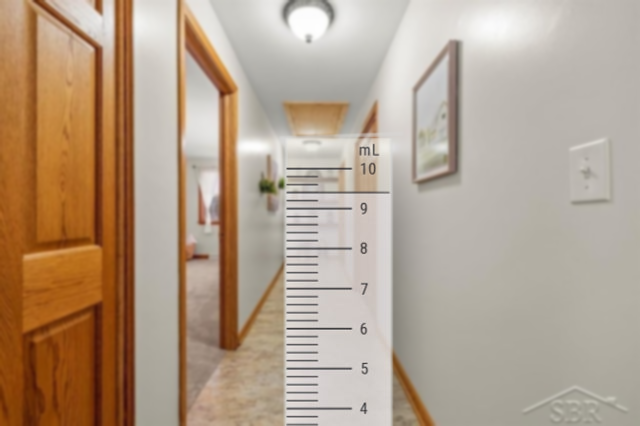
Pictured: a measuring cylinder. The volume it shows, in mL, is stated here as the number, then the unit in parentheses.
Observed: 9.4 (mL)
